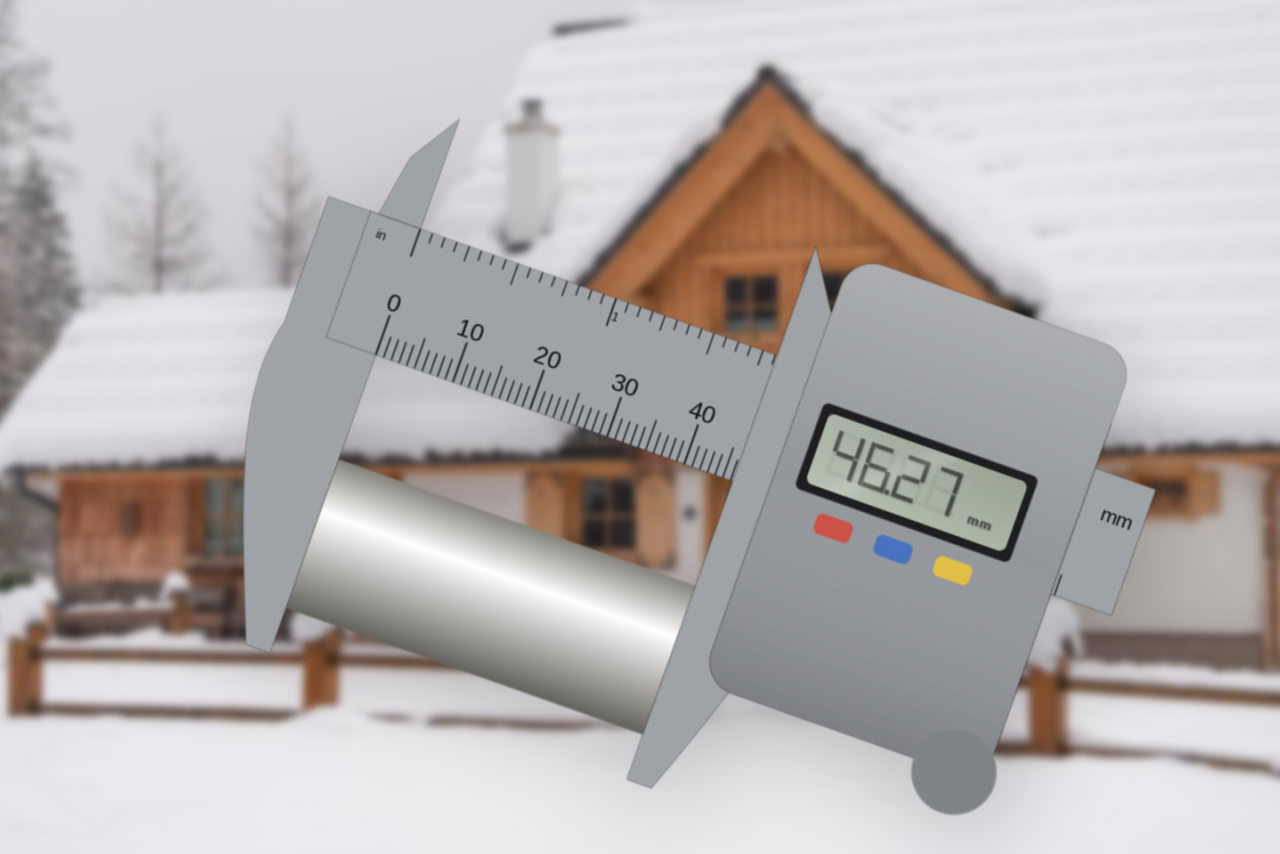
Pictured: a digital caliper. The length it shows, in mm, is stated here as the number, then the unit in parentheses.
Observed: 46.27 (mm)
